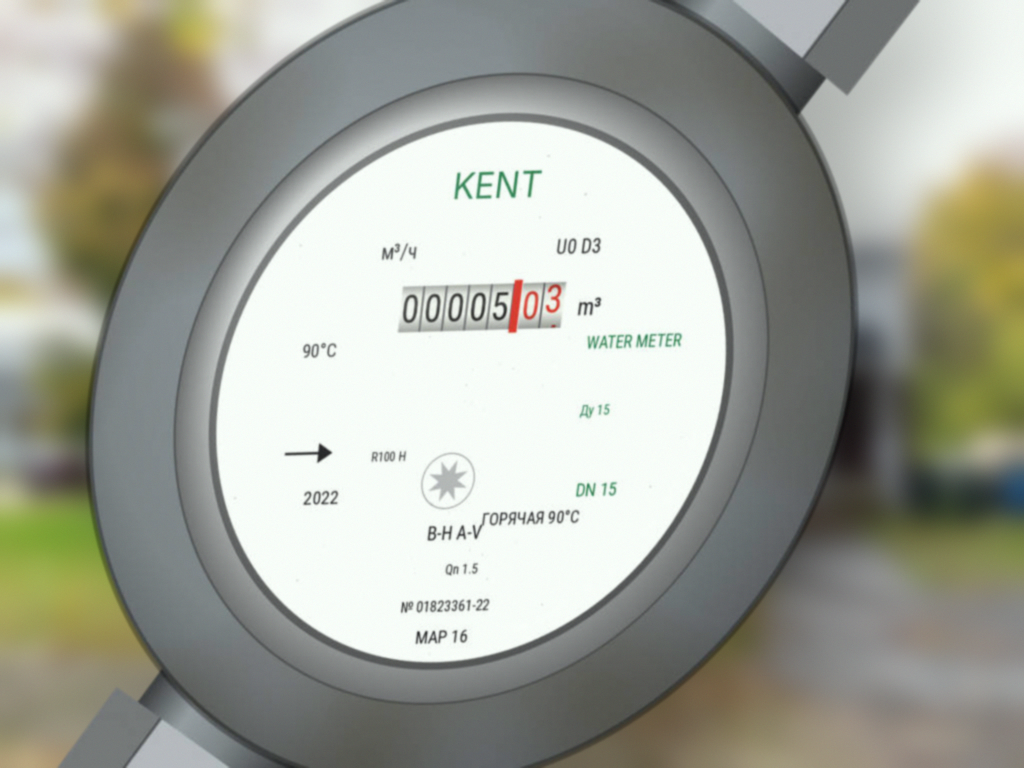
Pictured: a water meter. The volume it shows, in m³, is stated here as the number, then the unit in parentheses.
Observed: 5.03 (m³)
